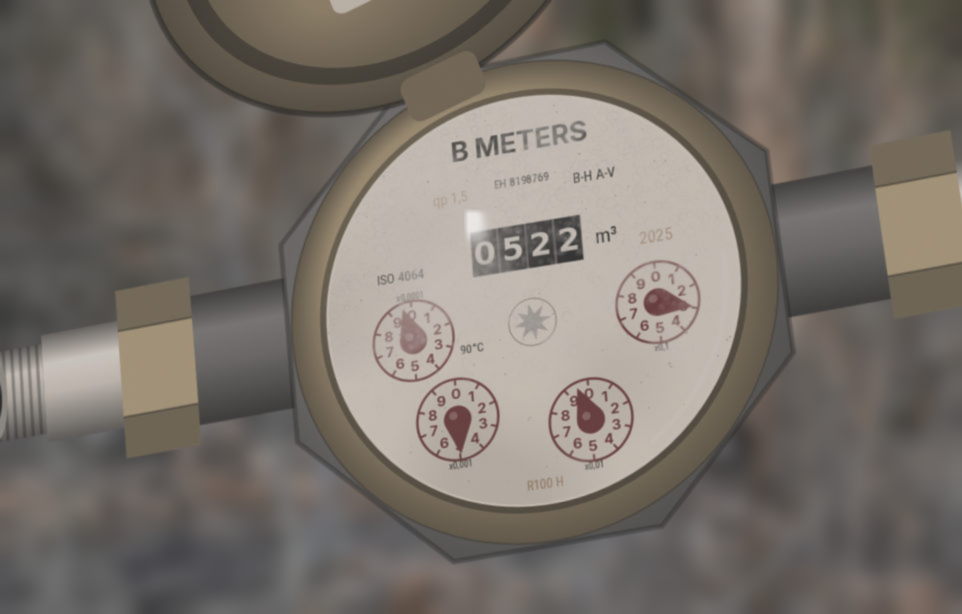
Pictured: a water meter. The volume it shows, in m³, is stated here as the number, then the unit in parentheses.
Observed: 522.2949 (m³)
